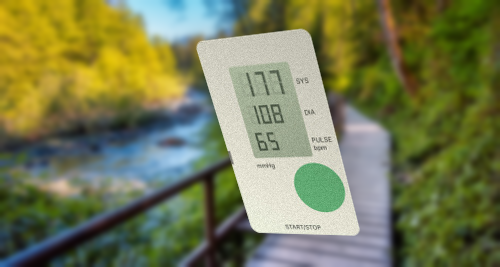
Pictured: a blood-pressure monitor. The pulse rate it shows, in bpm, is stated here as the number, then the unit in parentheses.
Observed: 65 (bpm)
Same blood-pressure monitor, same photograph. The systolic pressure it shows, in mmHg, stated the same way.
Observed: 177 (mmHg)
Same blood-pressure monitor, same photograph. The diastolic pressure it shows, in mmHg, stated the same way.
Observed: 108 (mmHg)
